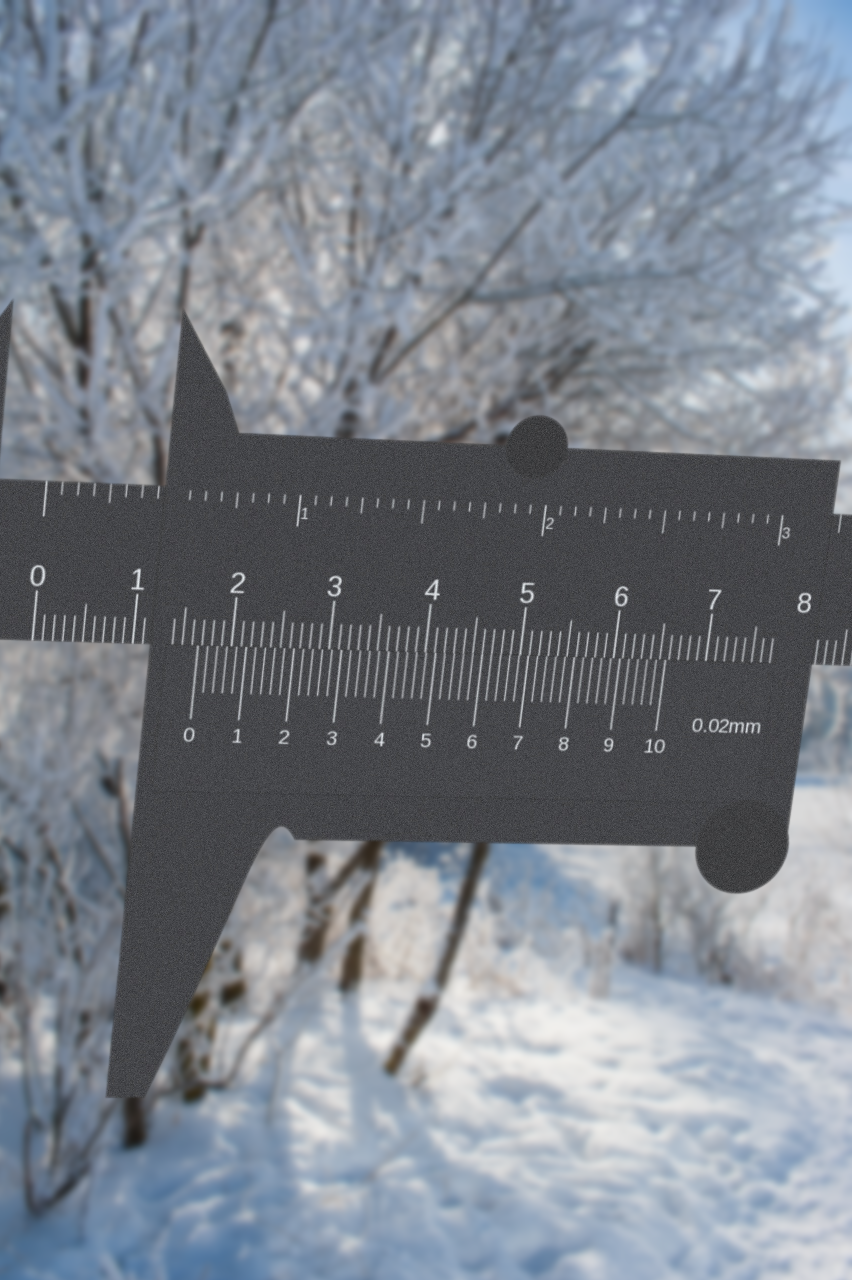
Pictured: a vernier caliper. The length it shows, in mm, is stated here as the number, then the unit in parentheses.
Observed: 16.6 (mm)
